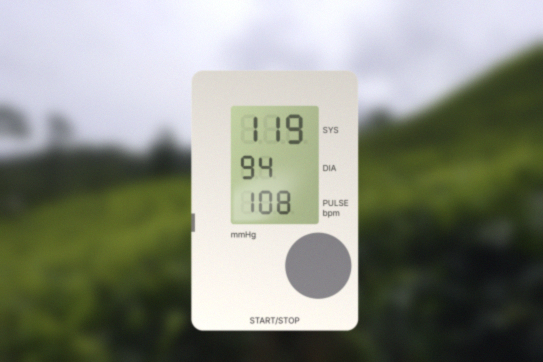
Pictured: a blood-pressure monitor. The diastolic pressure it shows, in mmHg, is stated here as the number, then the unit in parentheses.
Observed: 94 (mmHg)
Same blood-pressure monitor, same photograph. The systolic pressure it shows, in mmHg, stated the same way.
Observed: 119 (mmHg)
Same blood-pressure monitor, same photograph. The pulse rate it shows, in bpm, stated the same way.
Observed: 108 (bpm)
